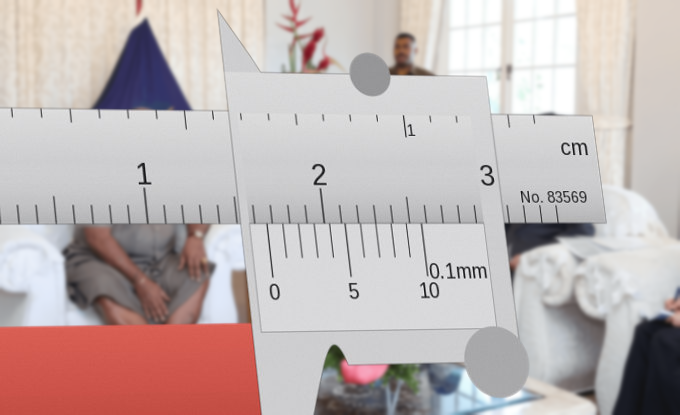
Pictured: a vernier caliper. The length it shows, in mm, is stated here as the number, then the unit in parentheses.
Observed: 16.7 (mm)
